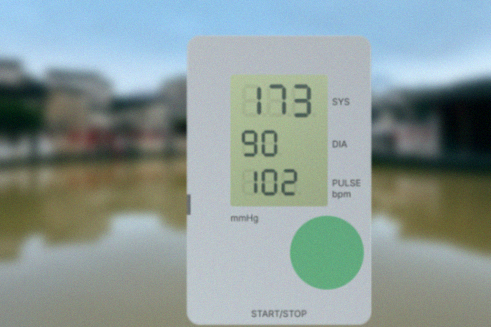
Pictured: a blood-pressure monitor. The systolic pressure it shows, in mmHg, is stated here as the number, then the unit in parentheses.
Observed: 173 (mmHg)
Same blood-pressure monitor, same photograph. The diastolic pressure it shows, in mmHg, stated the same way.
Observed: 90 (mmHg)
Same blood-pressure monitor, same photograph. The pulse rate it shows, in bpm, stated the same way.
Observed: 102 (bpm)
